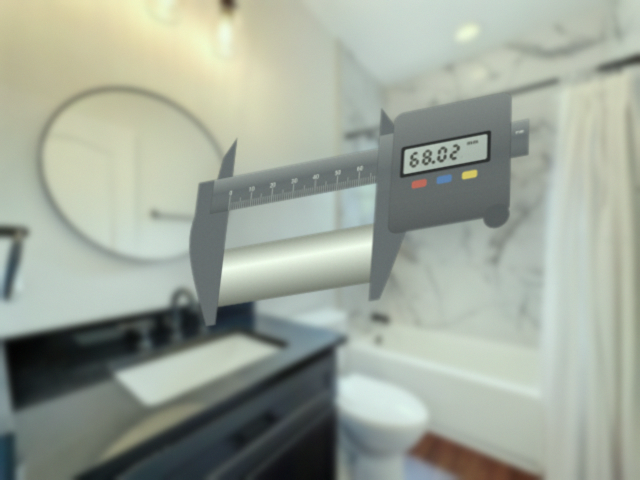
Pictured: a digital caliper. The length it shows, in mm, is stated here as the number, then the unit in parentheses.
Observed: 68.02 (mm)
